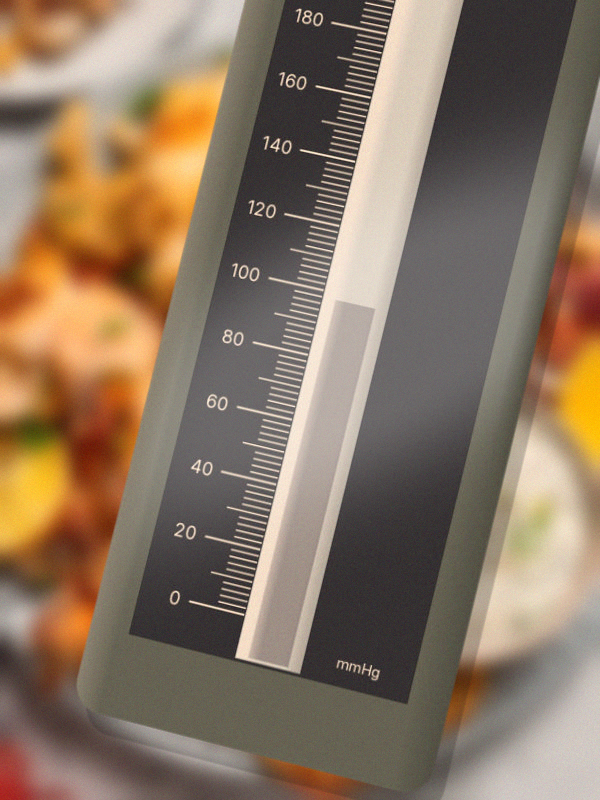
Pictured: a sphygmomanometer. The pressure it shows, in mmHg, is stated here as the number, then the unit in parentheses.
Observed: 98 (mmHg)
